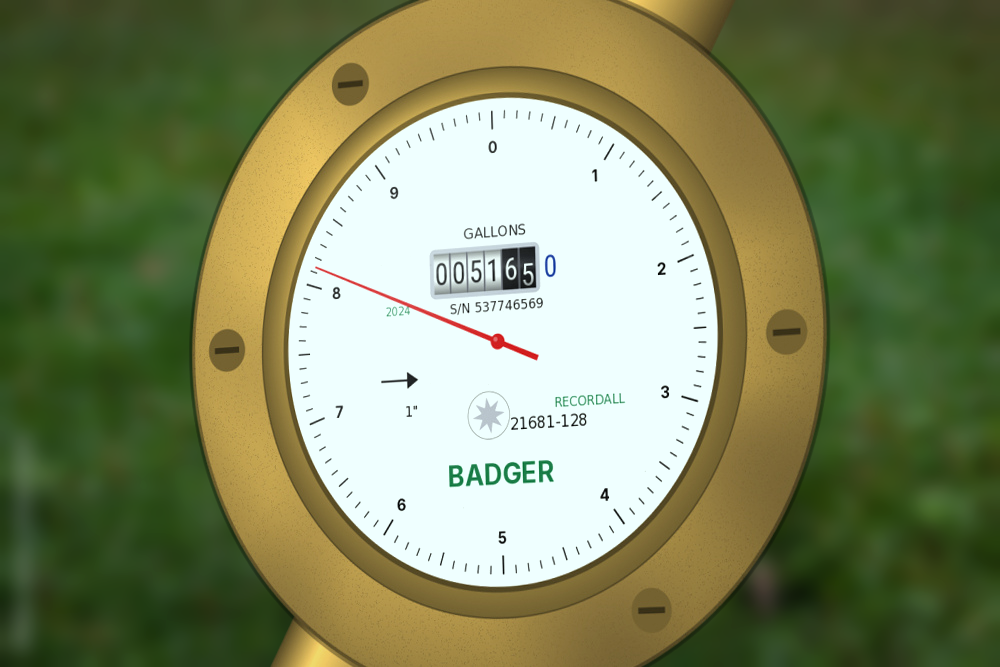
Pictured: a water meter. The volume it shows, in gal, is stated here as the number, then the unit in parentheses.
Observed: 51648.1 (gal)
